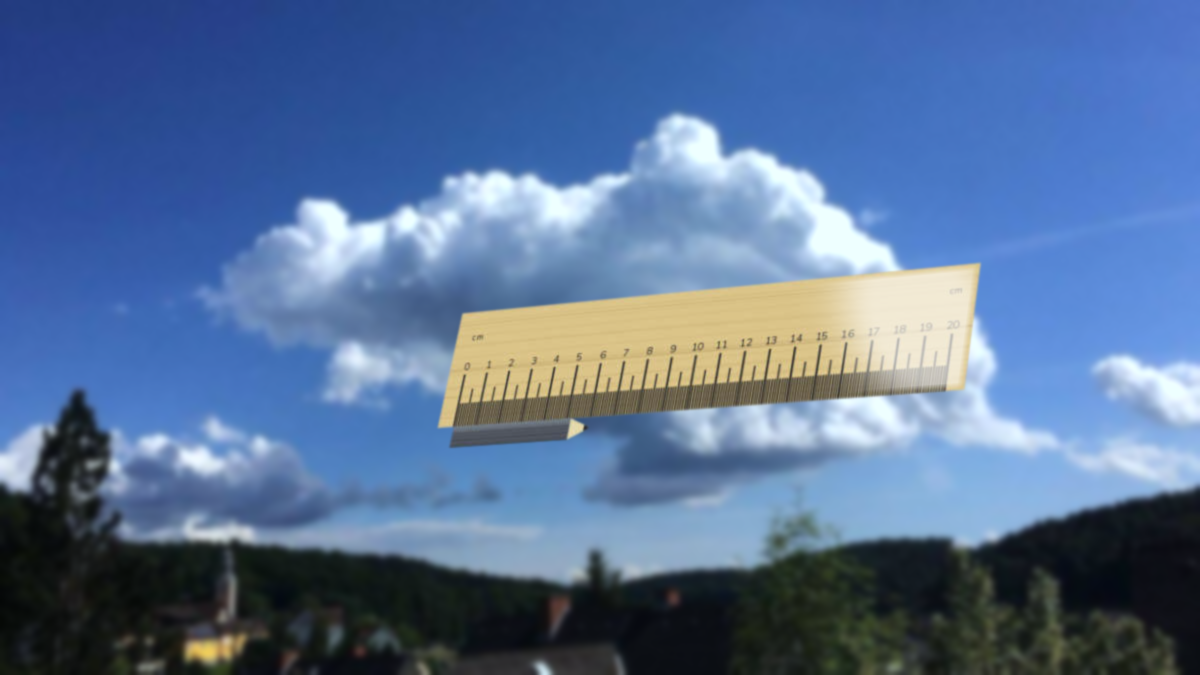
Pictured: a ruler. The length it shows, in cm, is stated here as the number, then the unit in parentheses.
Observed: 6 (cm)
